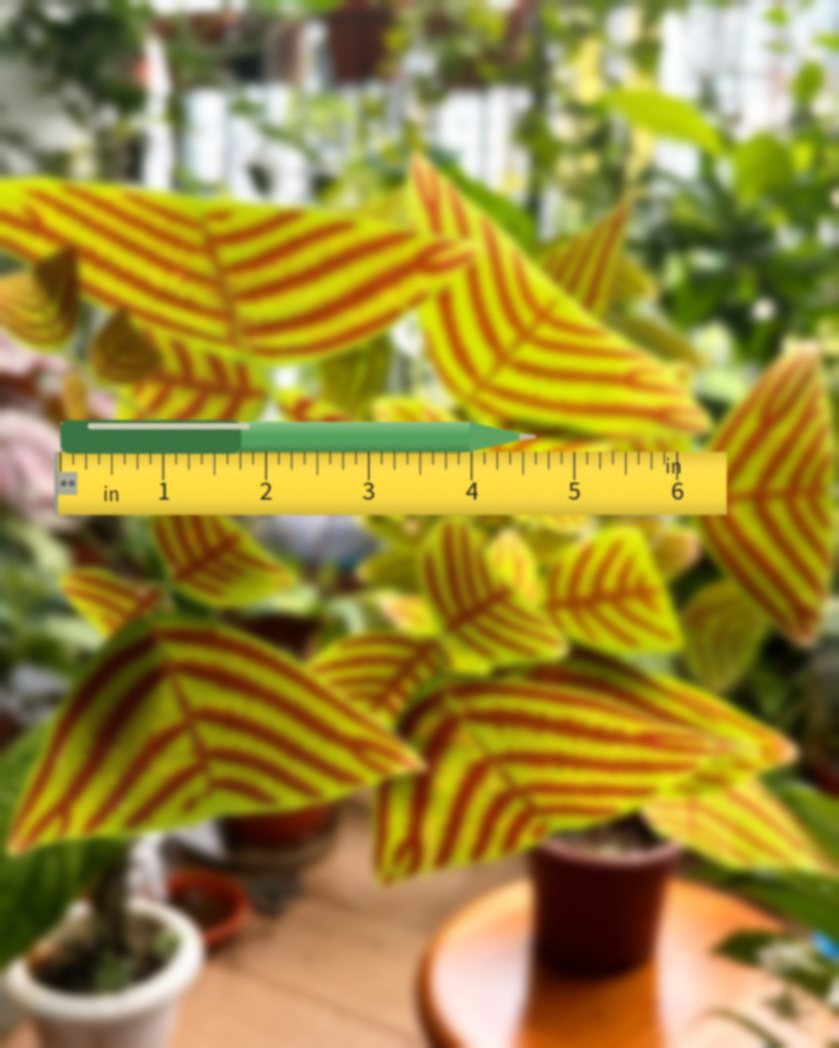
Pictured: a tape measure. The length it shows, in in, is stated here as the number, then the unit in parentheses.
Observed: 4.625 (in)
